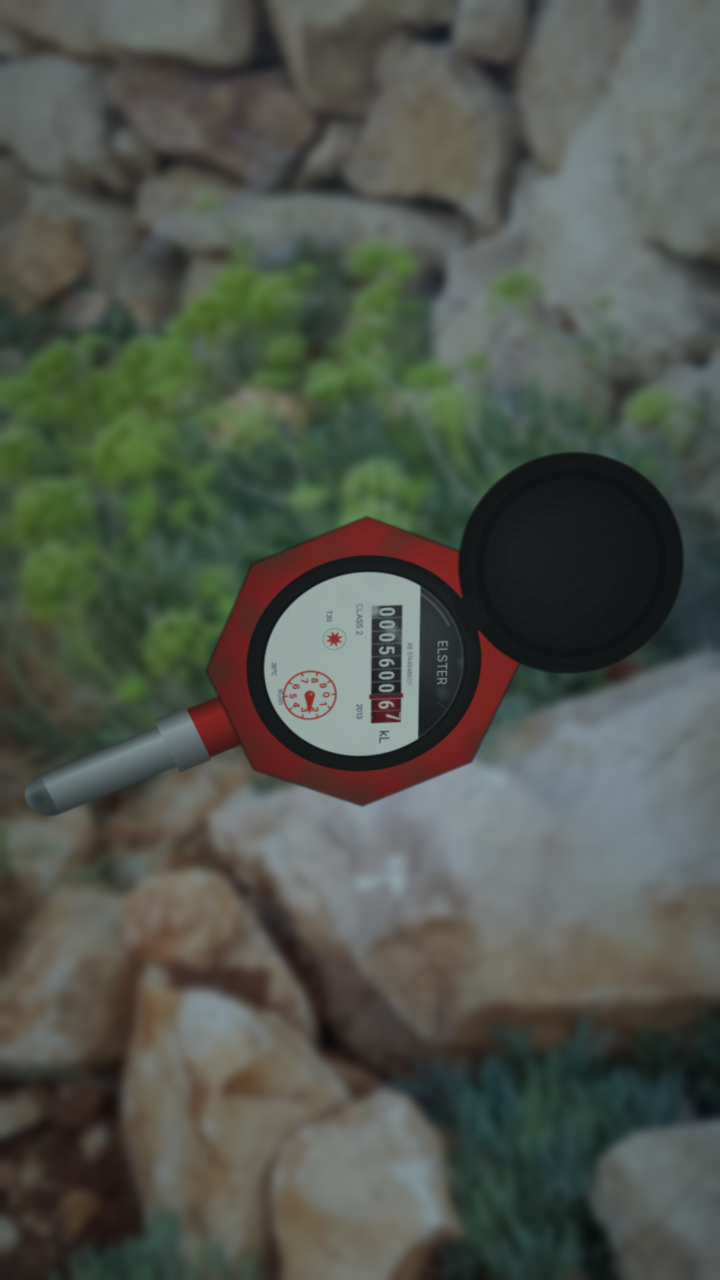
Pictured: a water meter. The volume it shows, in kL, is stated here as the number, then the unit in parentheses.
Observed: 5600.672 (kL)
